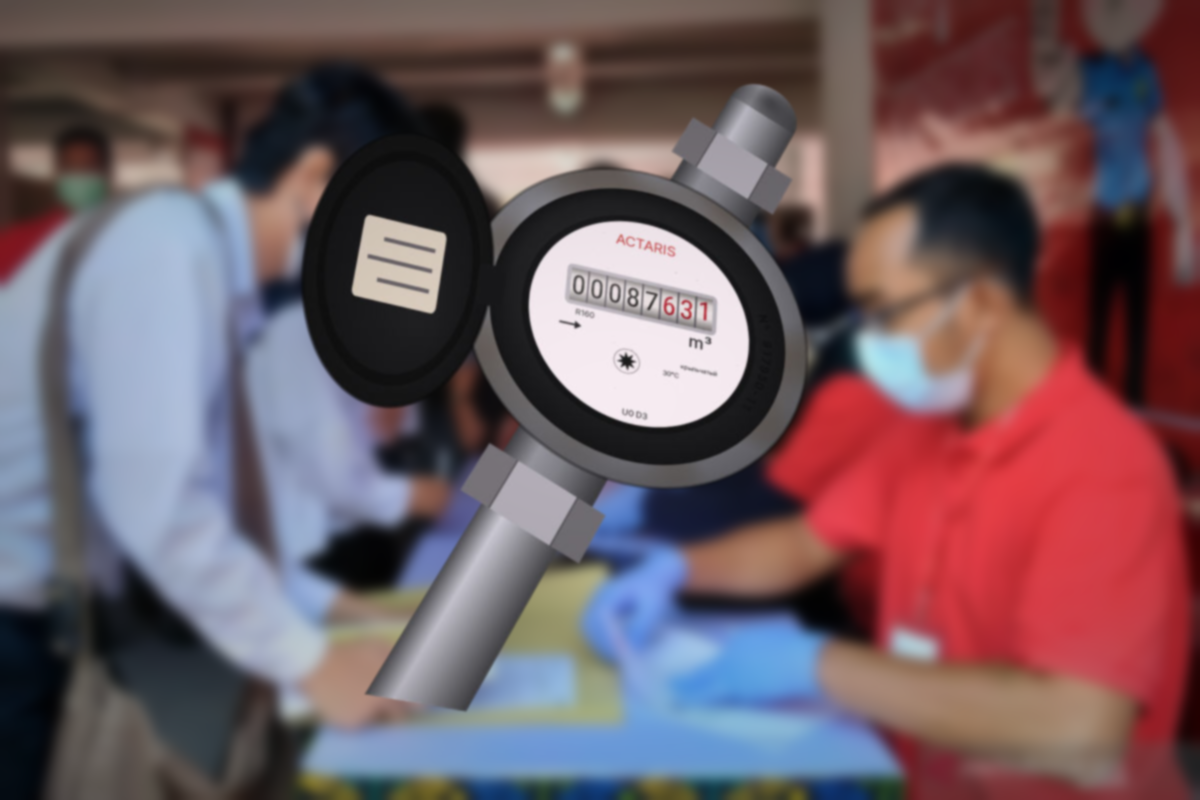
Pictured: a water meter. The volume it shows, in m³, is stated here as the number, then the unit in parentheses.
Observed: 87.631 (m³)
